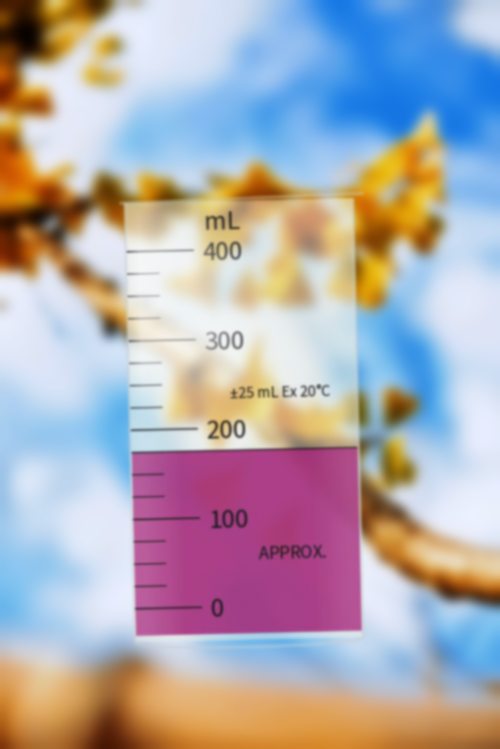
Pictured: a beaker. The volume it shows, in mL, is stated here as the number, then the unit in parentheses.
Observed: 175 (mL)
